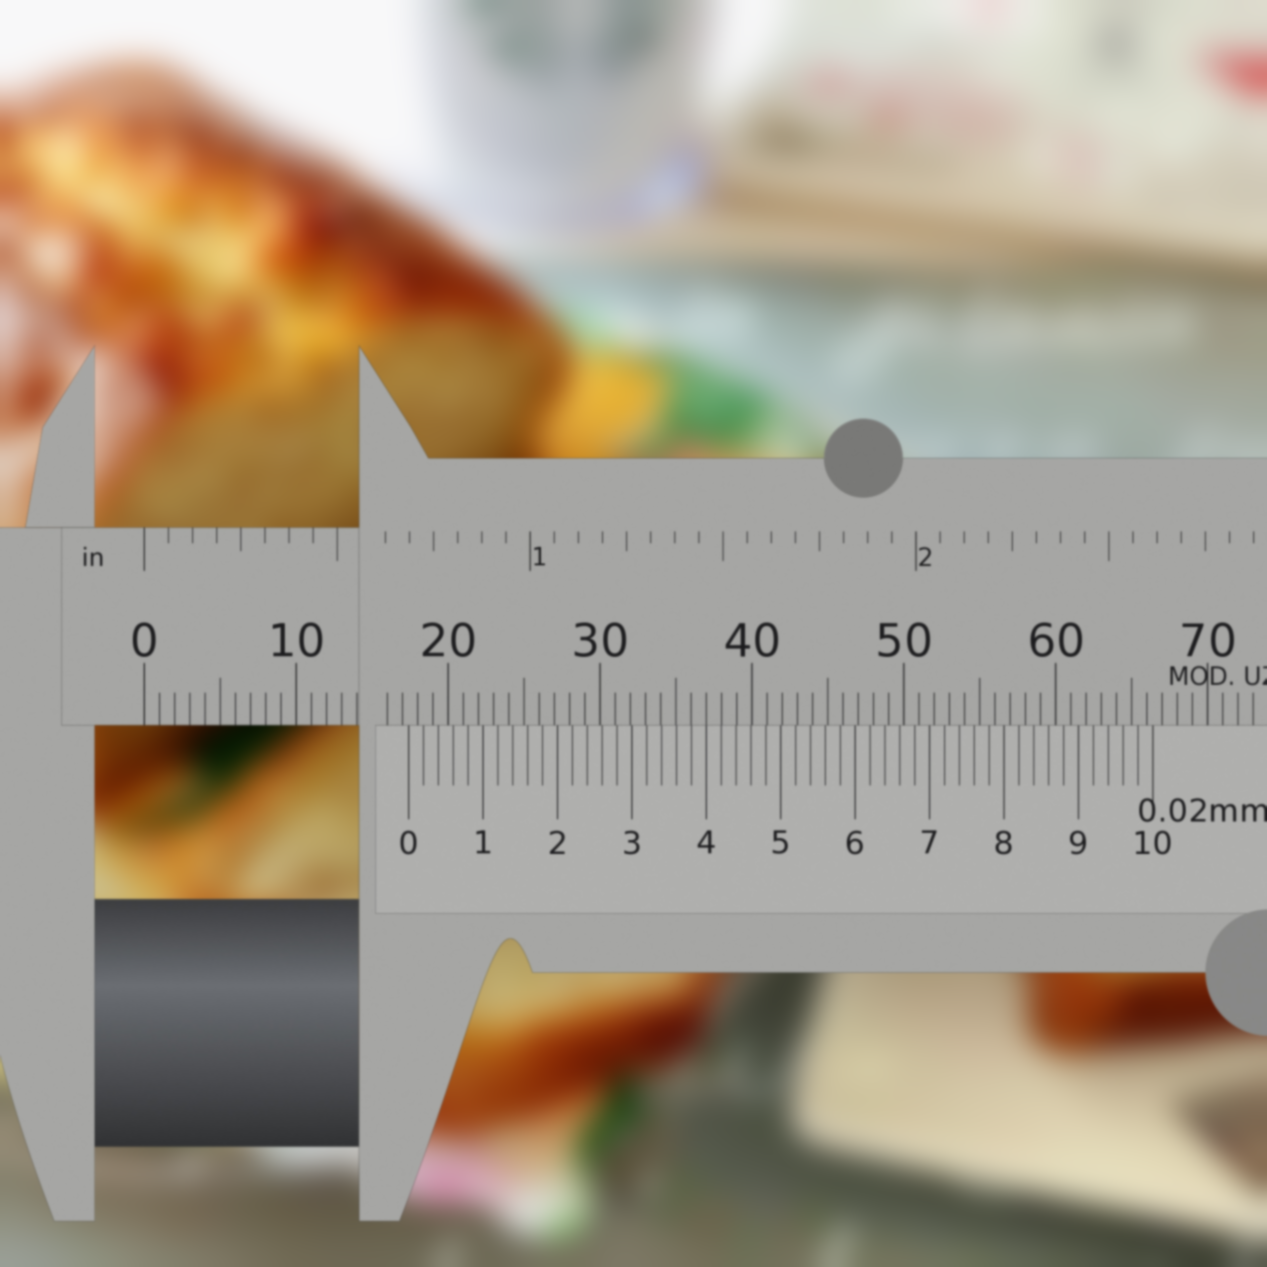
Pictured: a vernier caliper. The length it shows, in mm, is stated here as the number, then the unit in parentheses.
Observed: 17.4 (mm)
